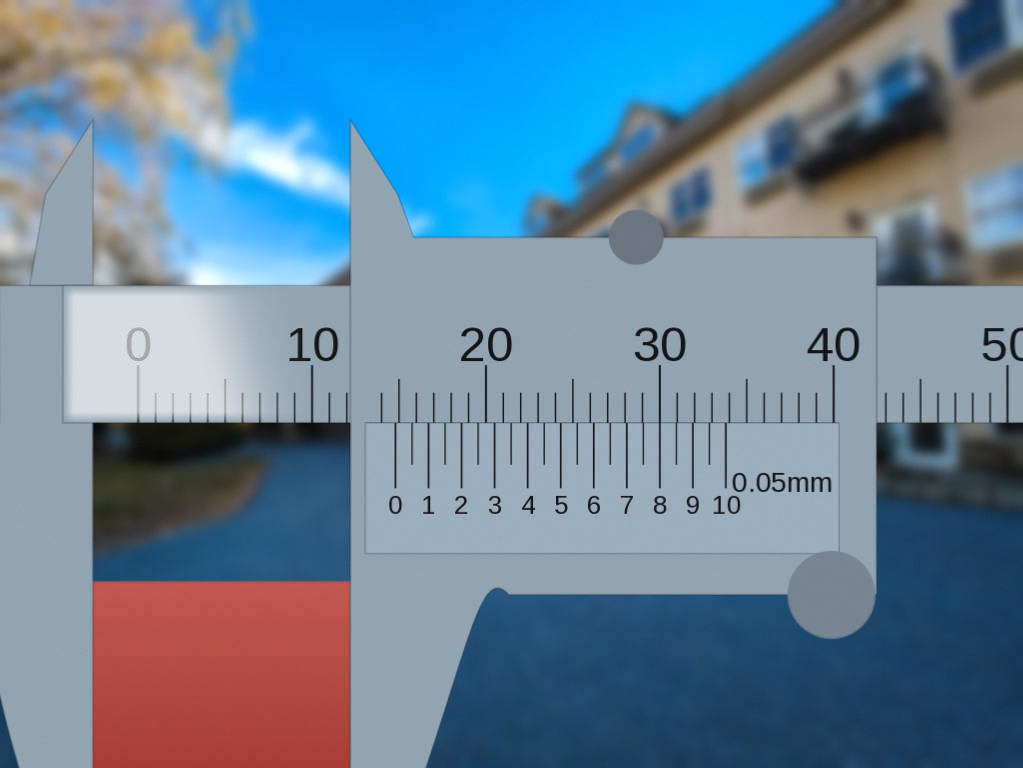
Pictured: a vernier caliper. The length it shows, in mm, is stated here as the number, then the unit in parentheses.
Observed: 14.8 (mm)
